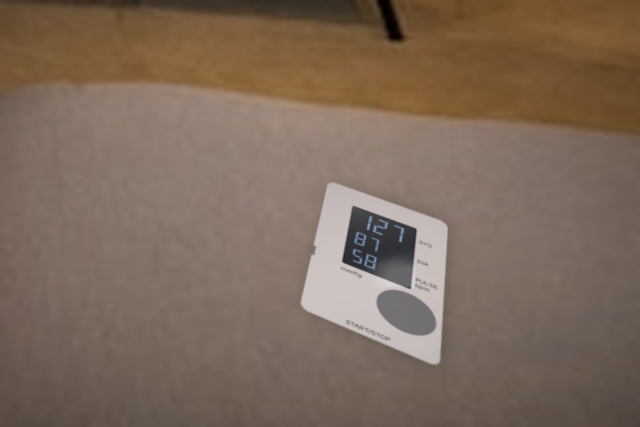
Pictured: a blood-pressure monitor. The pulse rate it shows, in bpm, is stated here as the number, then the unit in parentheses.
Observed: 58 (bpm)
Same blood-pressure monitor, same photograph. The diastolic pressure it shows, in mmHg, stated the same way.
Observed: 87 (mmHg)
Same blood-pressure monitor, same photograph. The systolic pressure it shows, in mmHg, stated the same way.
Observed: 127 (mmHg)
